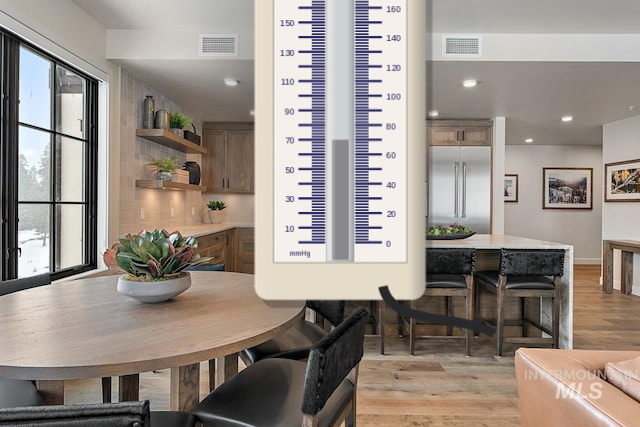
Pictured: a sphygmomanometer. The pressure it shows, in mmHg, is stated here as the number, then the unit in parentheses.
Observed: 70 (mmHg)
